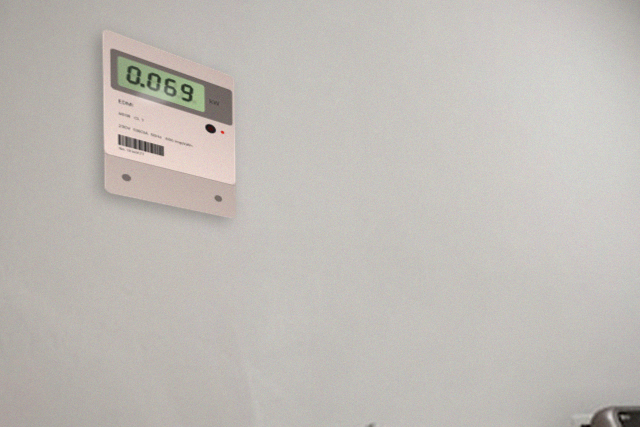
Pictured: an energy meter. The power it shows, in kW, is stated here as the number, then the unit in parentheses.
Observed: 0.069 (kW)
